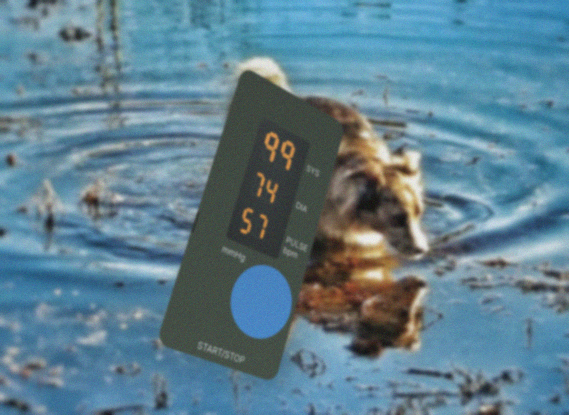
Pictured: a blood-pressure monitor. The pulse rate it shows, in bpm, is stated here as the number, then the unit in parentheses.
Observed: 57 (bpm)
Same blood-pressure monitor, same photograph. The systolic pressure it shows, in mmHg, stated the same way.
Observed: 99 (mmHg)
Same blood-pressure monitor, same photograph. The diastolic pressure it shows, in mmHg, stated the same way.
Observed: 74 (mmHg)
